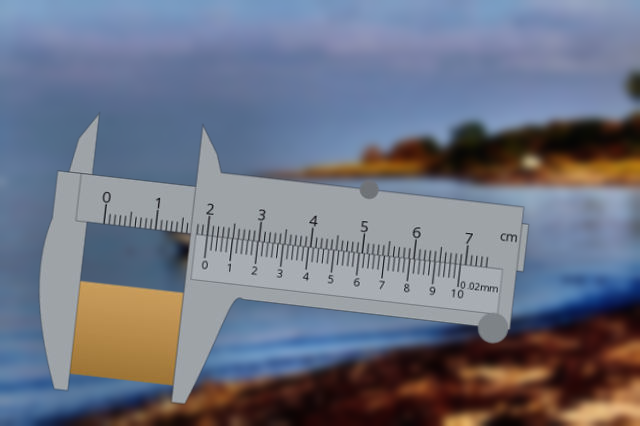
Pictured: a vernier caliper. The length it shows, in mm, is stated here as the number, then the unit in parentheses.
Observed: 20.0 (mm)
